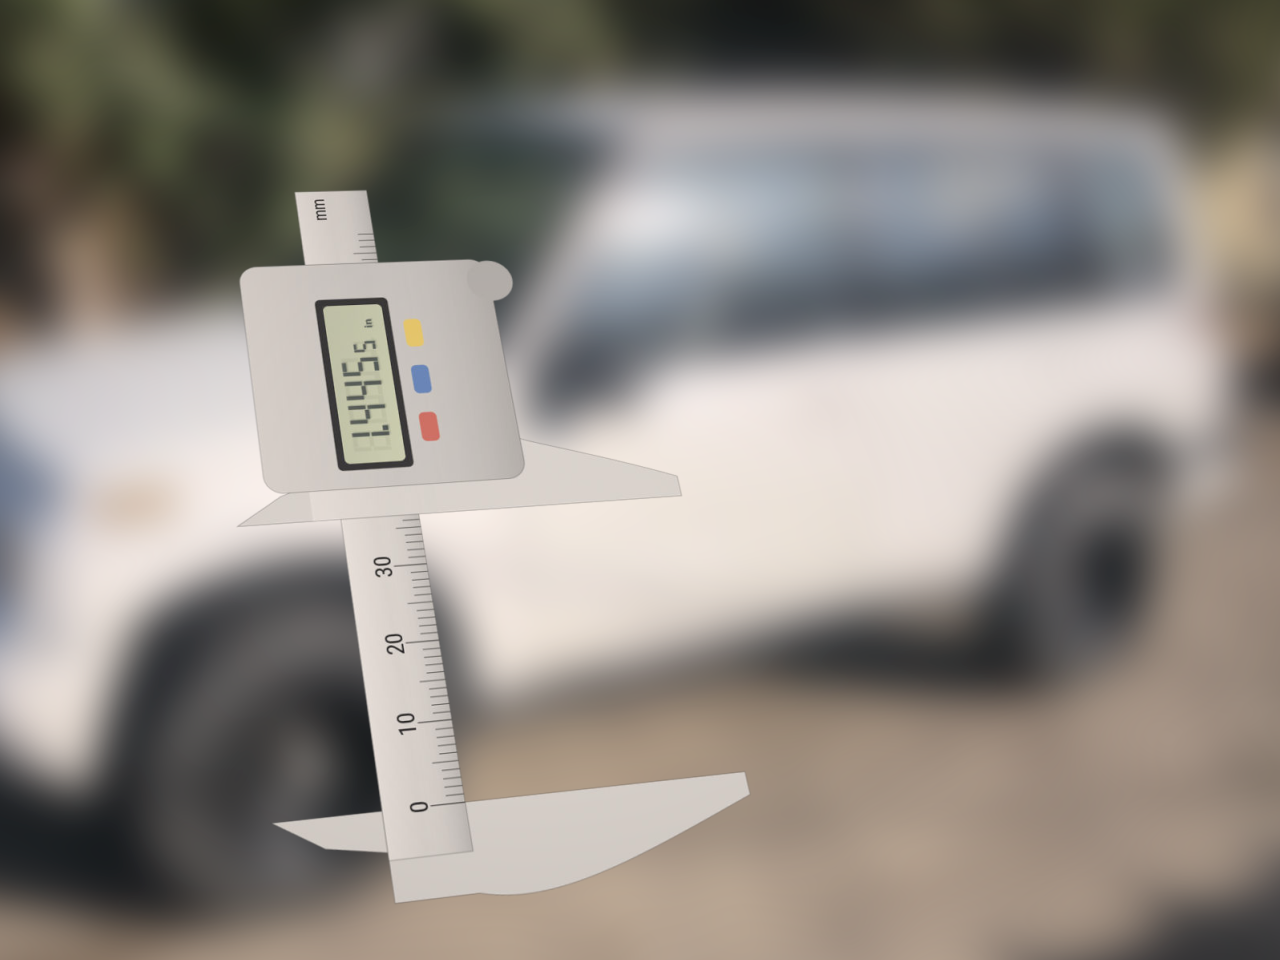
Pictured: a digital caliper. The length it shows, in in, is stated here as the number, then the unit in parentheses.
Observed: 1.4455 (in)
